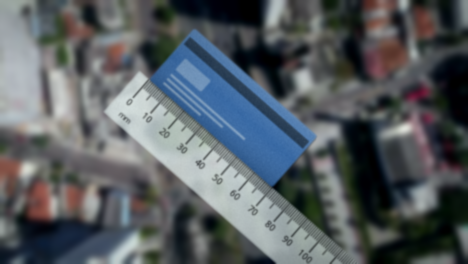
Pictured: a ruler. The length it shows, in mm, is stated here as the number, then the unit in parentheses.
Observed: 70 (mm)
